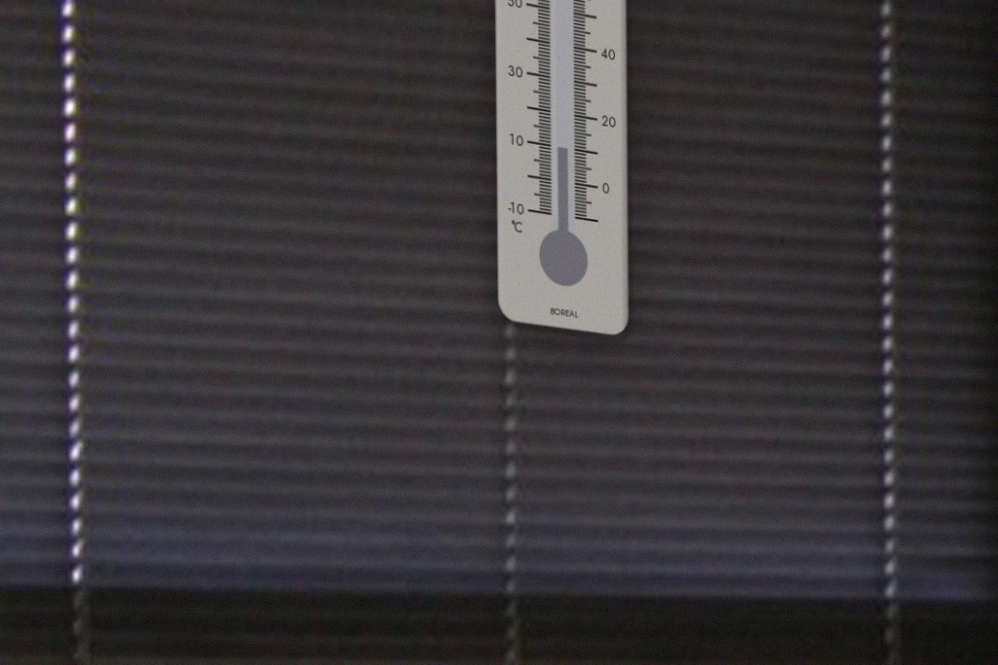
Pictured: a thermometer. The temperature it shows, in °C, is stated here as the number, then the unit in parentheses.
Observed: 10 (°C)
